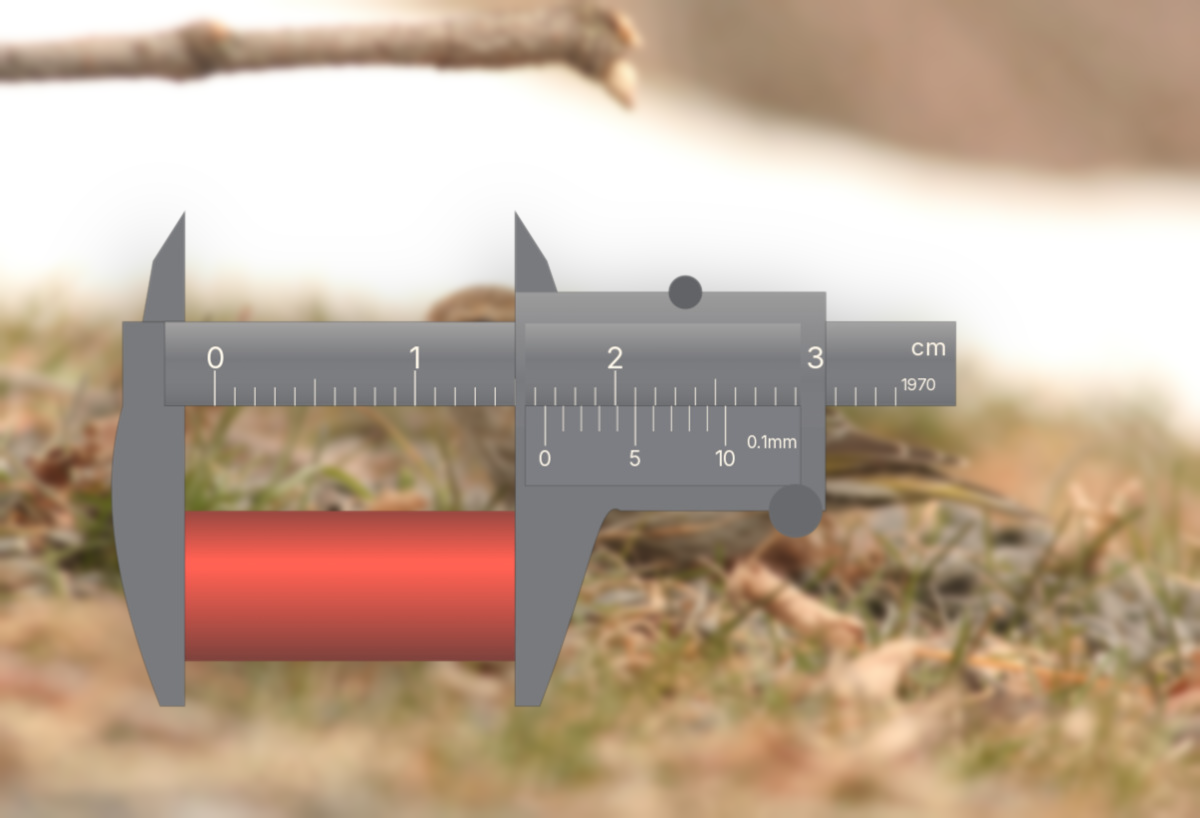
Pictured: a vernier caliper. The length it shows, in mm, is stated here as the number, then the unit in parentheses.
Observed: 16.5 (mm)
